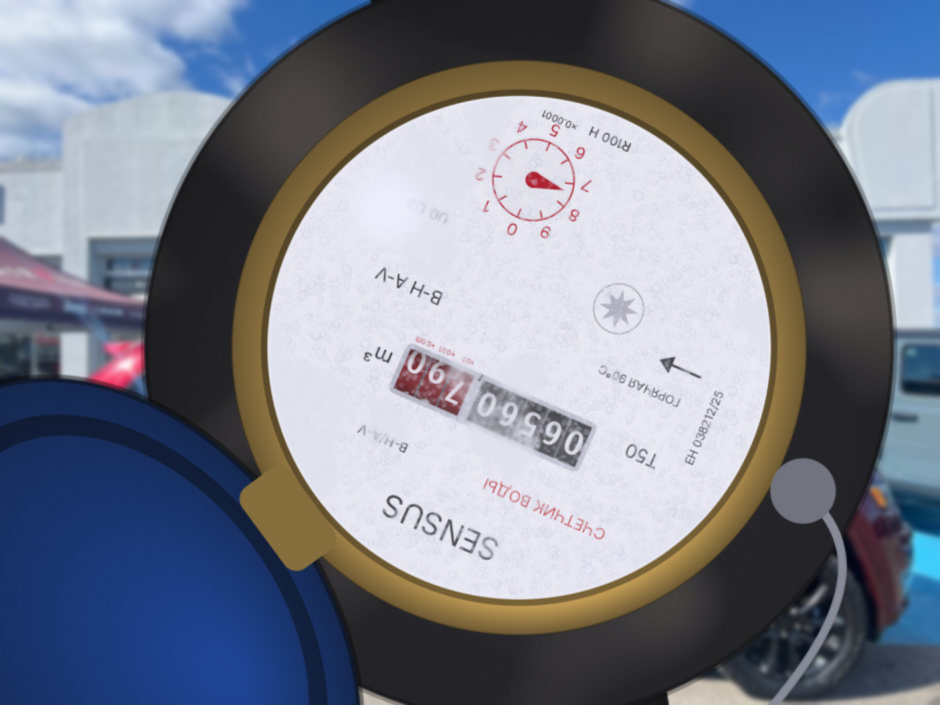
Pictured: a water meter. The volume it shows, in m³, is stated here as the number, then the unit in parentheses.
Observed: 6560.7897 (m³)
